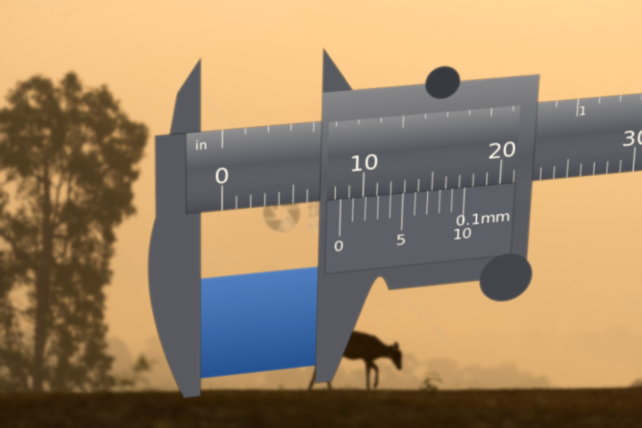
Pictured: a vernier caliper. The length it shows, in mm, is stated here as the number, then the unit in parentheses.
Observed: 8.4 (mm)
